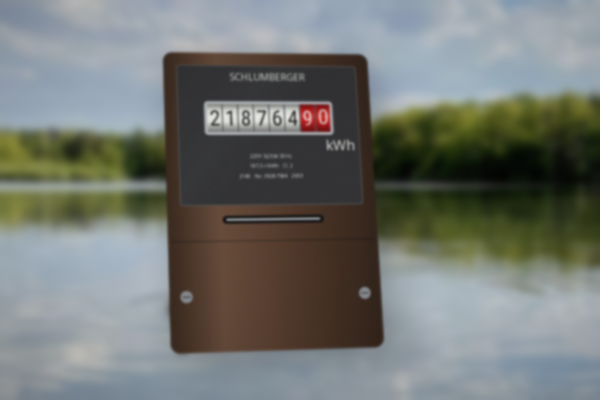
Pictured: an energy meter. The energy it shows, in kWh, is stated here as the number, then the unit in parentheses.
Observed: 218764.90 (kWh)
